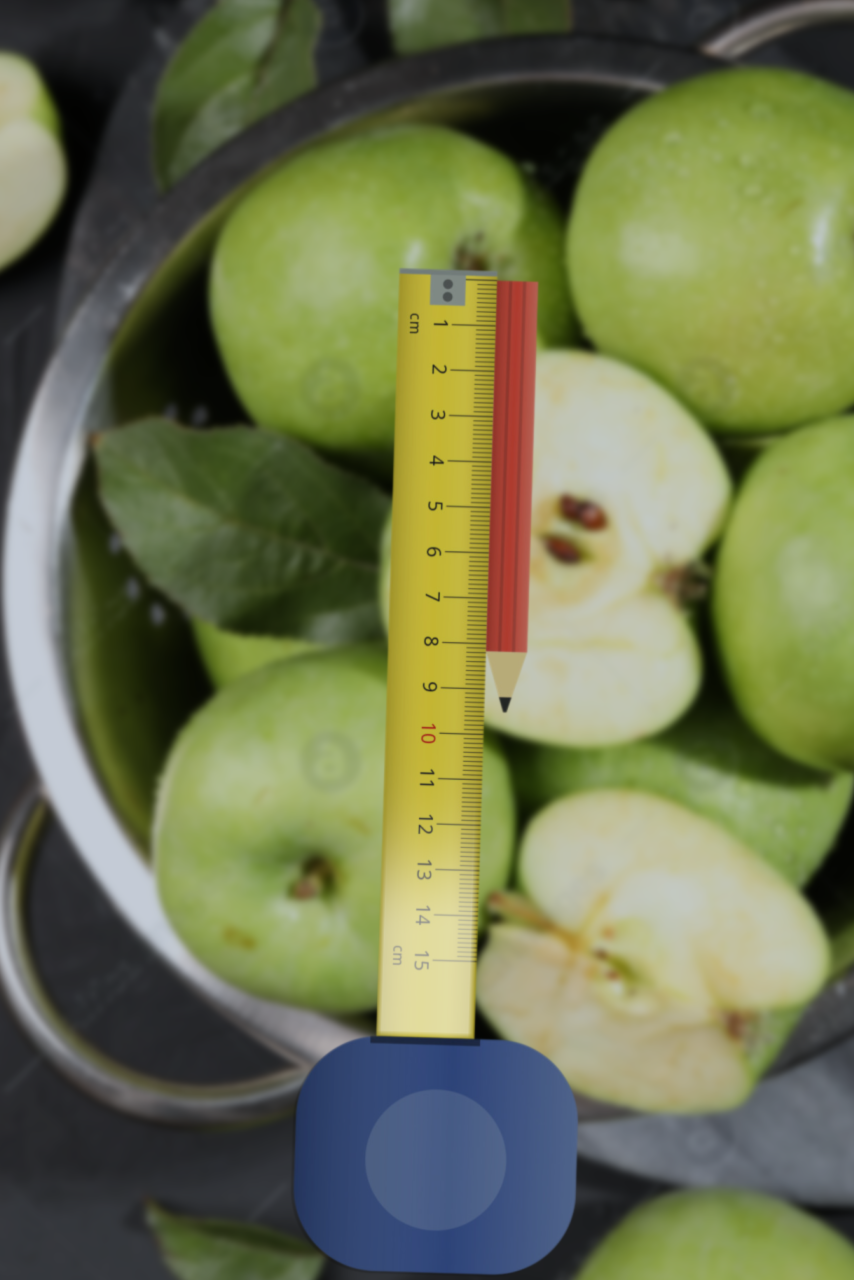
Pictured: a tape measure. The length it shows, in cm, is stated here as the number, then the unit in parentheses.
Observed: 9.5 (cm)
